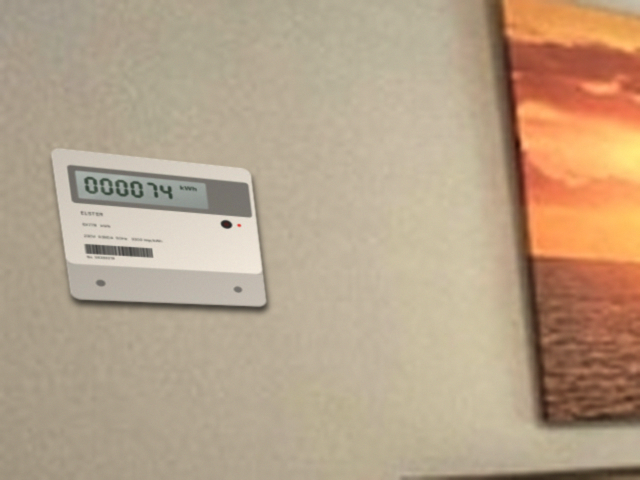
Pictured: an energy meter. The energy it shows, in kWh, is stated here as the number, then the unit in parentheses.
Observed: 74 (kWh)
